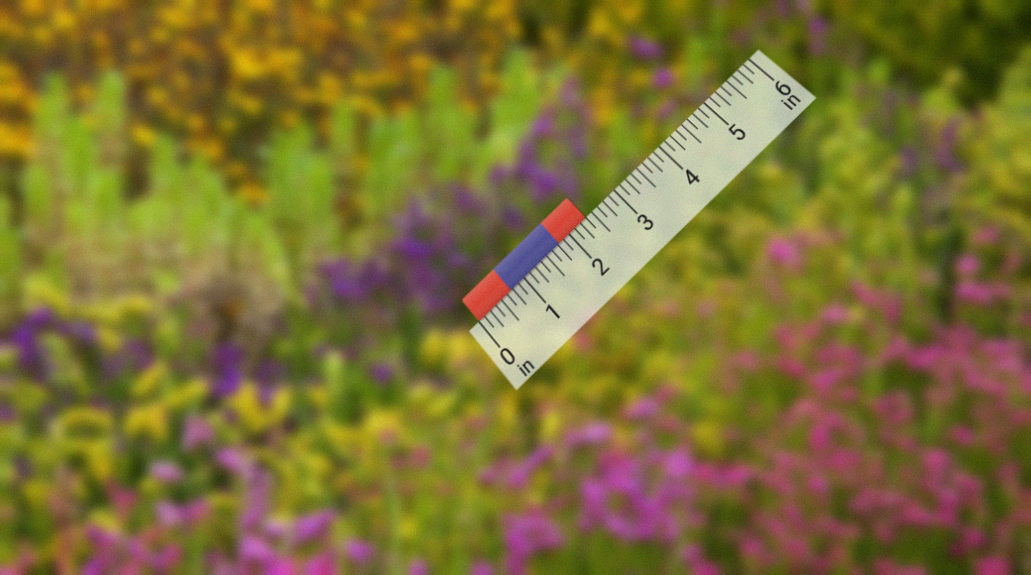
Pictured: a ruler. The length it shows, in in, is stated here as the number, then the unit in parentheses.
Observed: 2.375 (in)
